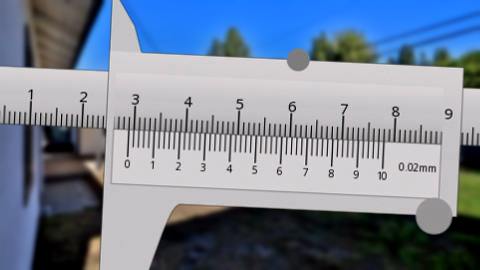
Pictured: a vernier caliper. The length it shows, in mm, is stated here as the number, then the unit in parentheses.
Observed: 29.0 (mm)
